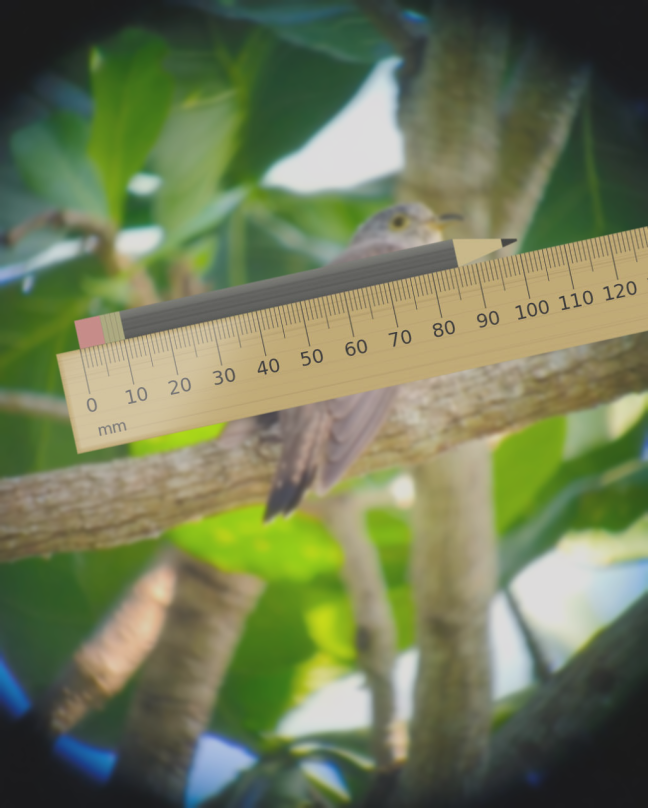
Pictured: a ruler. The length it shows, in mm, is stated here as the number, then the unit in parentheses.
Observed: 100 (mm)
